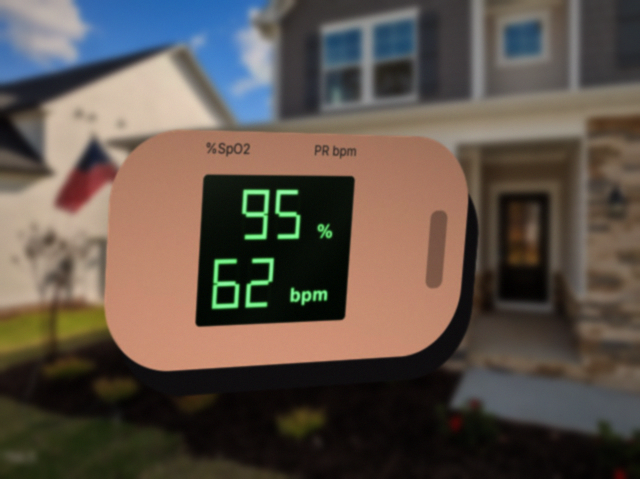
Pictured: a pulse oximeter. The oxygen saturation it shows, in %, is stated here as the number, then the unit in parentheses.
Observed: 95 (%)
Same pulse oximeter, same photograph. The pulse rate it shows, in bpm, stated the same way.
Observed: 62 (bpm)
